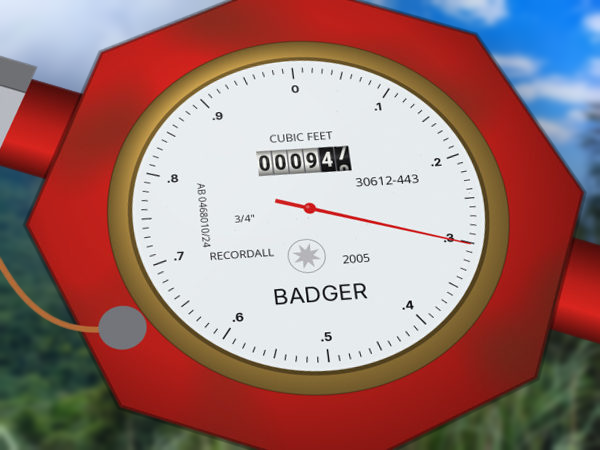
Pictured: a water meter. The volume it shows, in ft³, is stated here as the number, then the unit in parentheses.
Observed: 947.30 (ft³)
